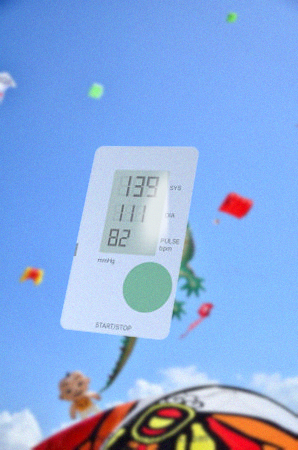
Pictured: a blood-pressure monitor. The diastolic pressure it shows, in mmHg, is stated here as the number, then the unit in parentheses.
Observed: 111 (mmHg)
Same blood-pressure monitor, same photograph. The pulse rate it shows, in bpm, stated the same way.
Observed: 82 (bpm)
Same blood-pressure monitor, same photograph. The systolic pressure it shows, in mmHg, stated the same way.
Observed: 139 (mmHg)
